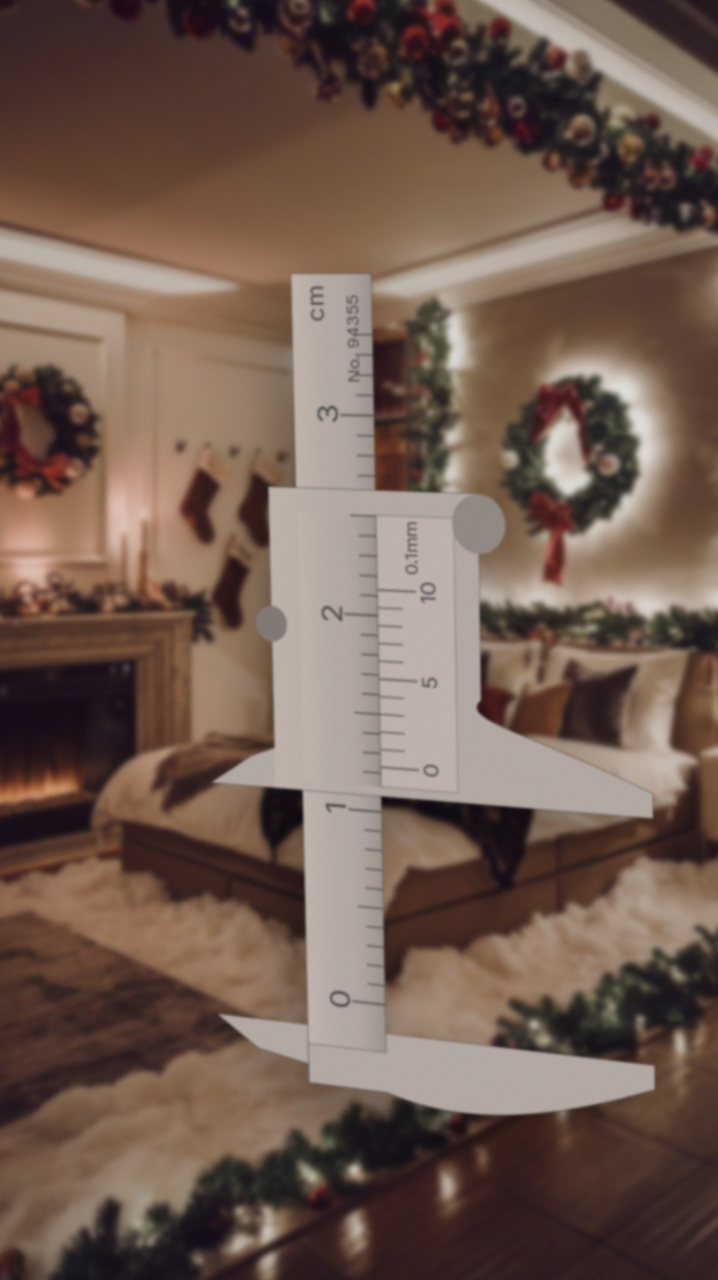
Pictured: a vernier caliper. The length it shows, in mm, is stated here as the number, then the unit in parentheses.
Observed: 12.3 (mm)
